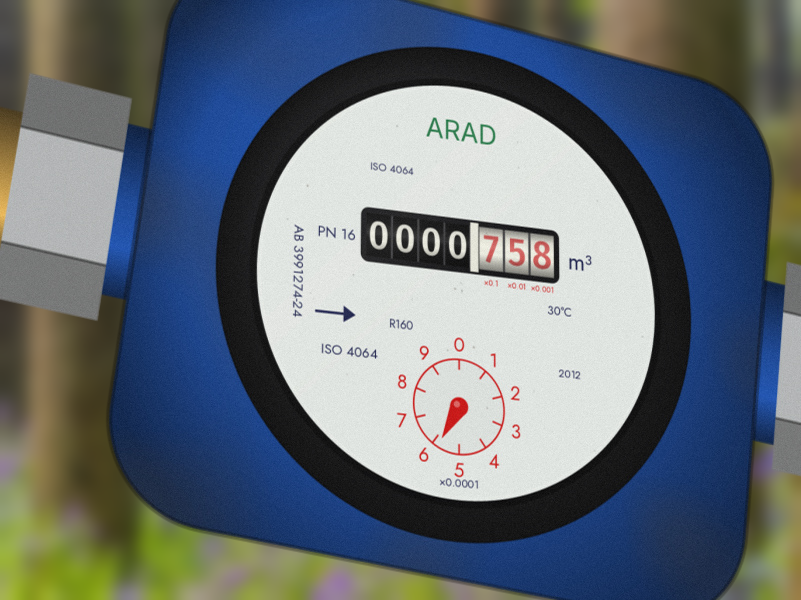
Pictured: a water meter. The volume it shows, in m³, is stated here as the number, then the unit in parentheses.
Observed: 0.7585 (m³)
